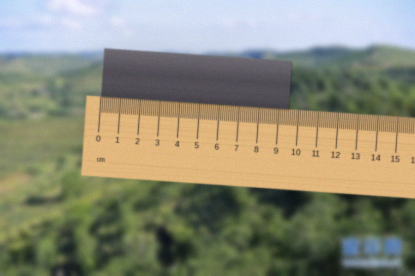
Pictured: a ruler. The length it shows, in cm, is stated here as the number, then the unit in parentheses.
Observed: 9.5 (cm)
